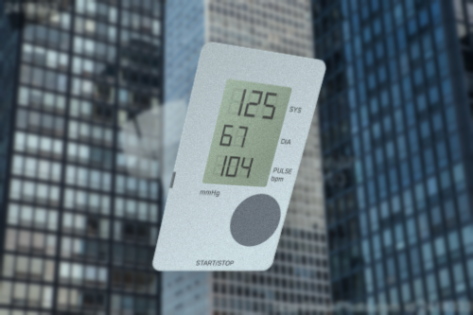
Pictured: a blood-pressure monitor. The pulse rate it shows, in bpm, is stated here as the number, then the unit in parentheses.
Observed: 104 (bpm)
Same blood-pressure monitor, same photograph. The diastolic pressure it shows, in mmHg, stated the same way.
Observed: 67 (mmHg)
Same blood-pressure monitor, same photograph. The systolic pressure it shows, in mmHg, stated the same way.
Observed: 125 (mmHg)
